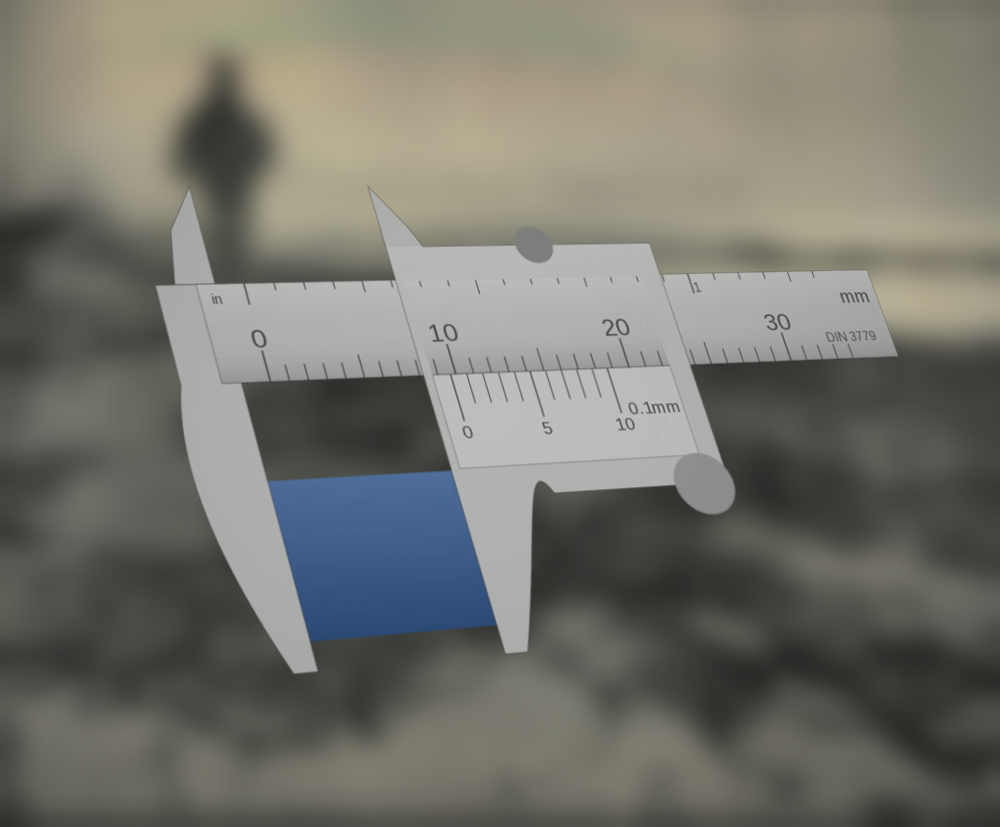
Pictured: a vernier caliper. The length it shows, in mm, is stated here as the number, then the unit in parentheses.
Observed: 9.7 (mm)
